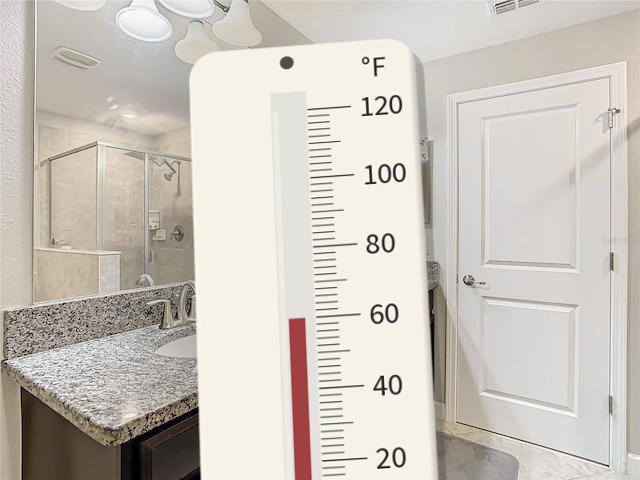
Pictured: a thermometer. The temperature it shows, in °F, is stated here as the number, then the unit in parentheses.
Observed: 60 (°F)
